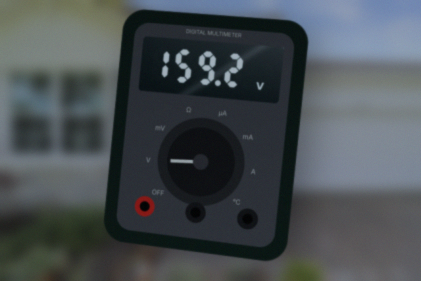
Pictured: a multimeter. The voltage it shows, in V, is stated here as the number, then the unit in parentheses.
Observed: 159.2 (V)
